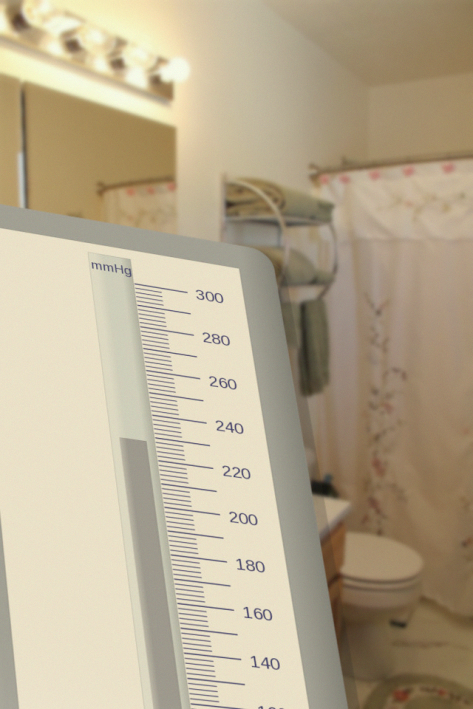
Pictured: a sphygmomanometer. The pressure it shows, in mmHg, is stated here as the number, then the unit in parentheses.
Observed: 228 (mmHg)
